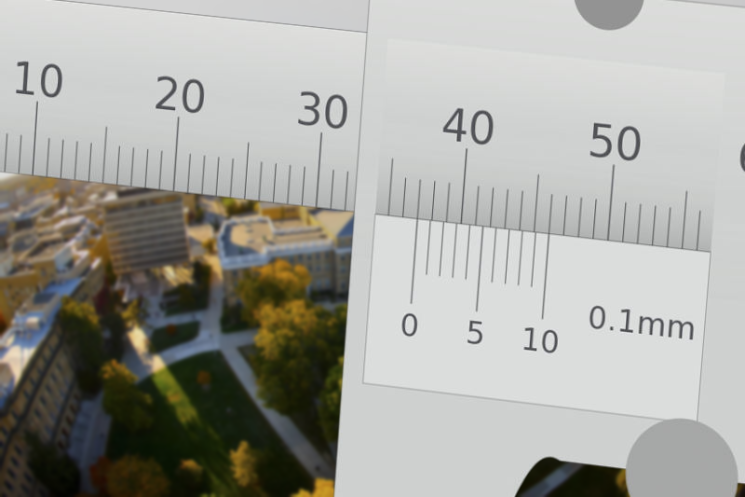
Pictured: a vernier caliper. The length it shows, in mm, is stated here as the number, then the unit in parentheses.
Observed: 37.0 (mm)
